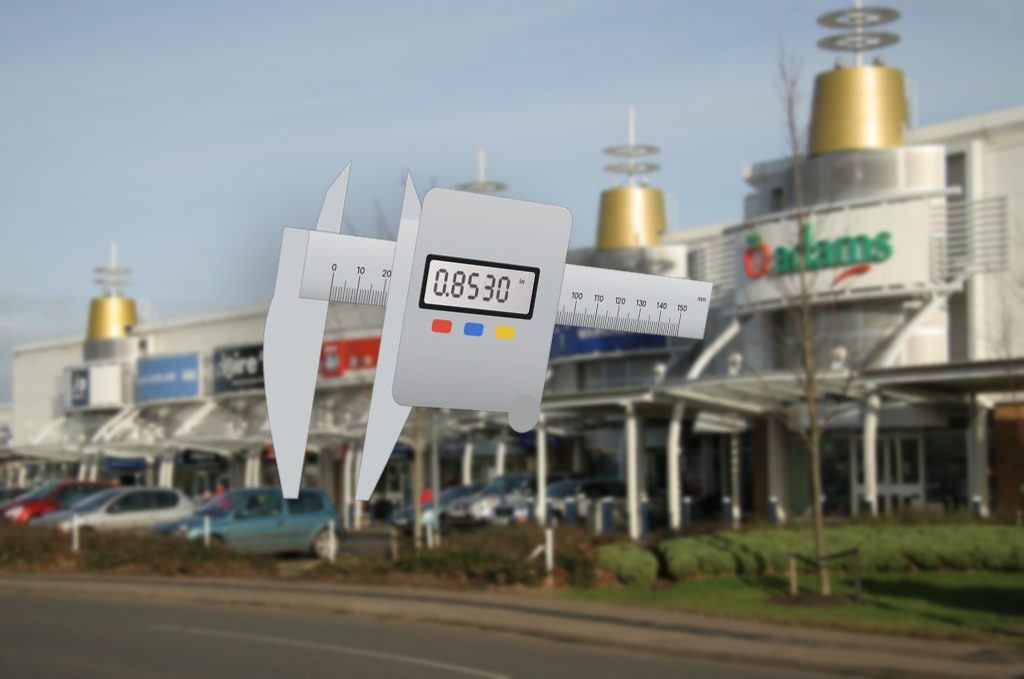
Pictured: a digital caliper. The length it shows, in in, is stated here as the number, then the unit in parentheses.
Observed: 0.8530 (in)
